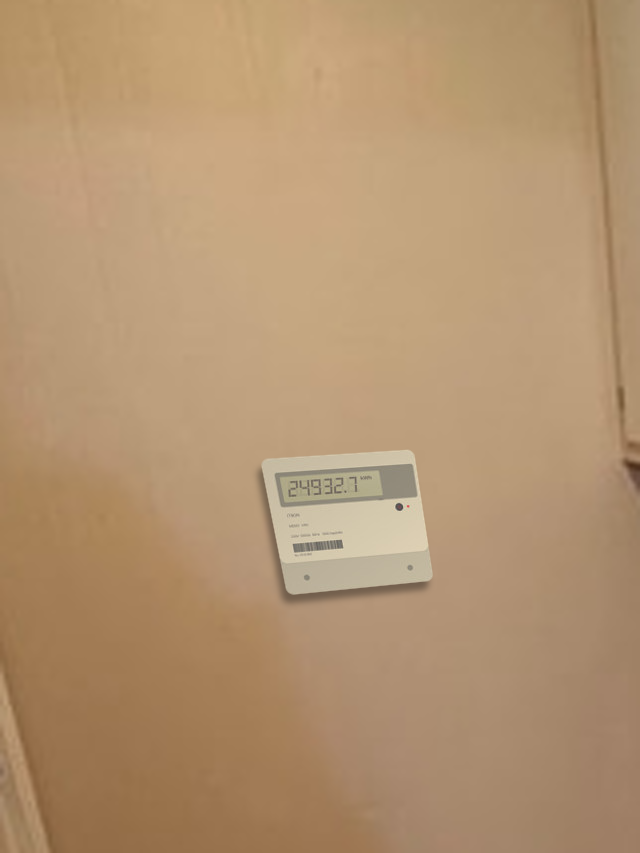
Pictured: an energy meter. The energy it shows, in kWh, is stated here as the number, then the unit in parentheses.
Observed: 24932.7 (kWh)
